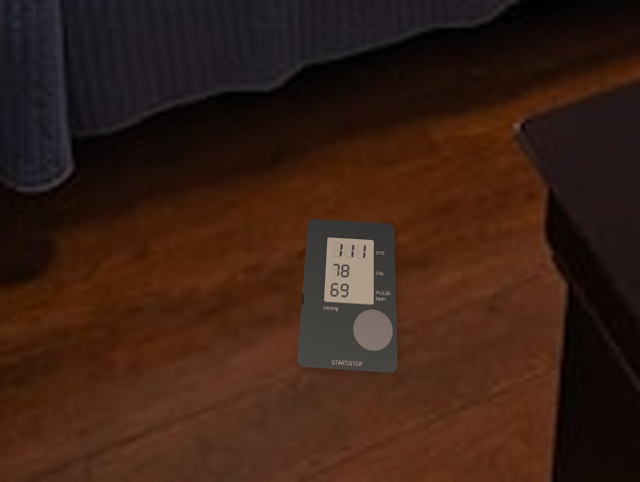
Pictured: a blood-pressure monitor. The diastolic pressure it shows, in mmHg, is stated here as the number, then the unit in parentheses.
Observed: 78 (mmHg)
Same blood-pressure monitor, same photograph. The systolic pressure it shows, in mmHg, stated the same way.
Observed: 111 (mmHg)
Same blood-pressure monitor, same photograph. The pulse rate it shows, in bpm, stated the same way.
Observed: 69 (bpm)
